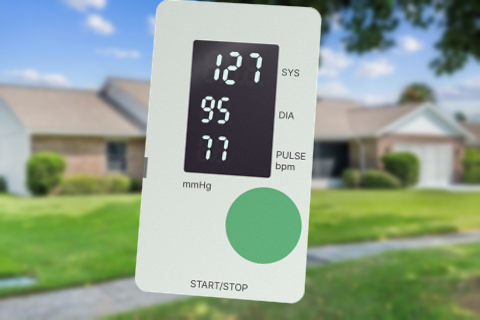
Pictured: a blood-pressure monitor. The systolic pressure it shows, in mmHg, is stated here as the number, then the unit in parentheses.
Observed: 127 (mmHg)
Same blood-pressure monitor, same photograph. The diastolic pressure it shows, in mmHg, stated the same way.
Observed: 95 (mmHg)
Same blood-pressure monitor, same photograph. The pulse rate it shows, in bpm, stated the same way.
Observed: 77 (bpm)
